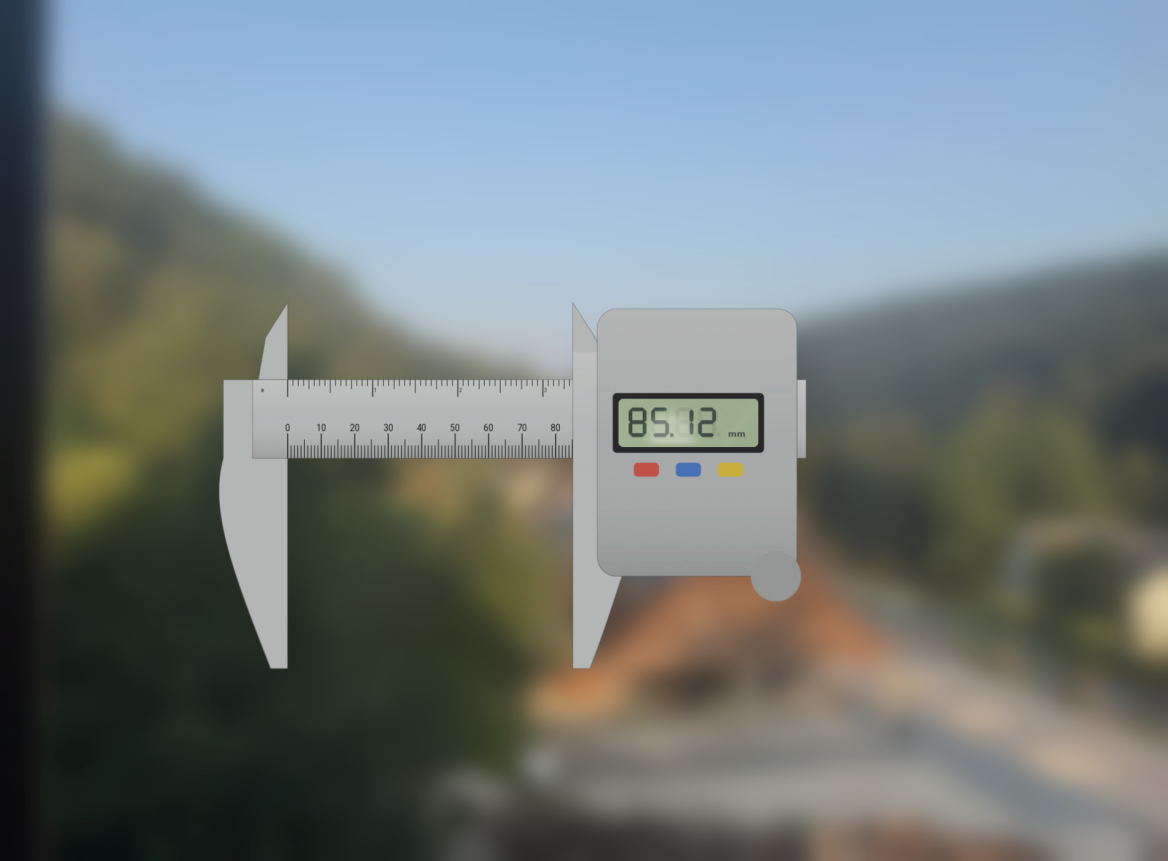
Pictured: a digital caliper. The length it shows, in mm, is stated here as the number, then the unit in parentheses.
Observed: 85.12 (mm)
